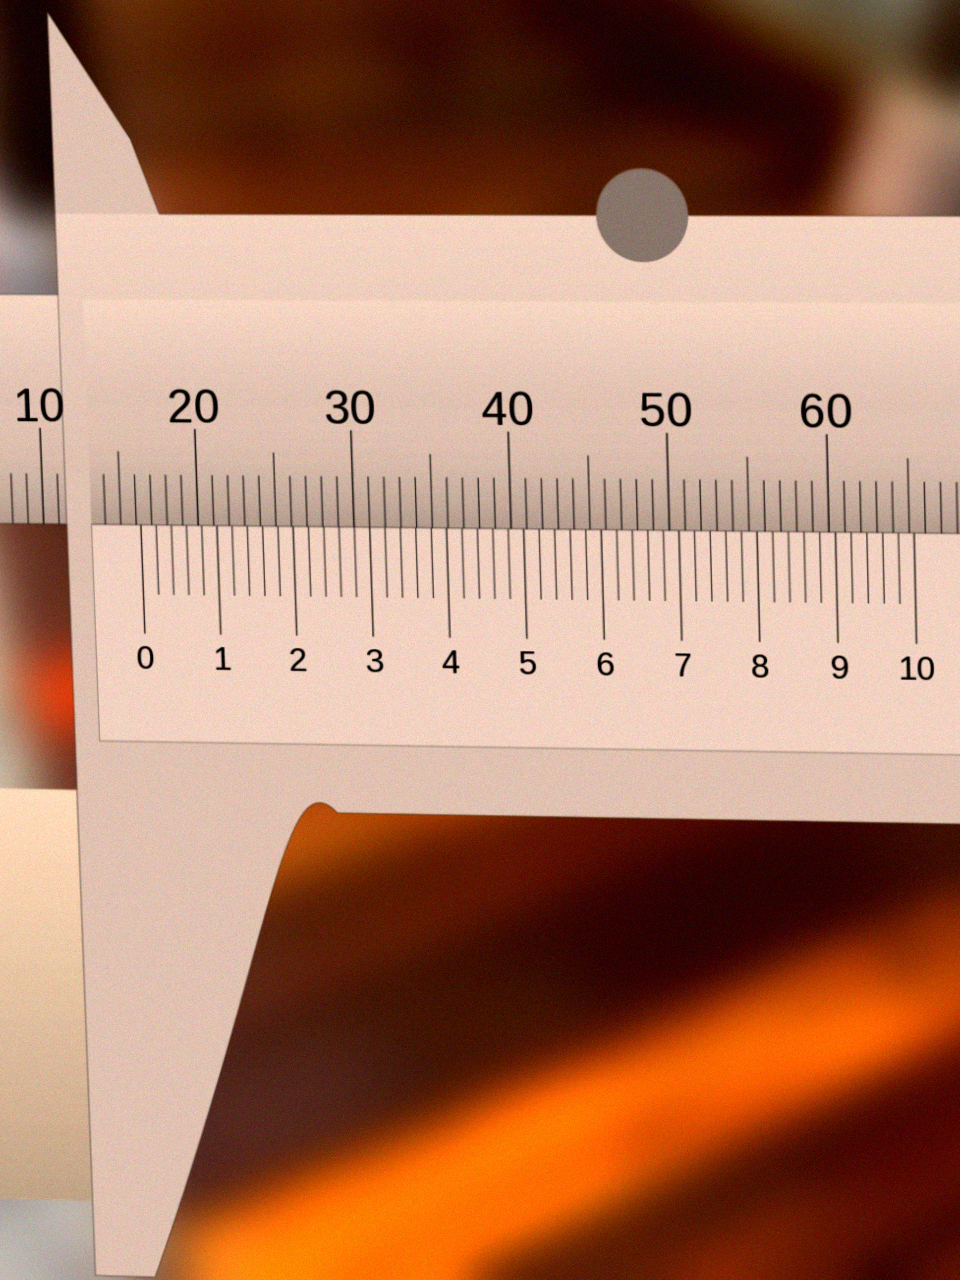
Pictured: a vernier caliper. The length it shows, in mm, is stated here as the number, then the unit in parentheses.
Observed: 16.3 (mm)
